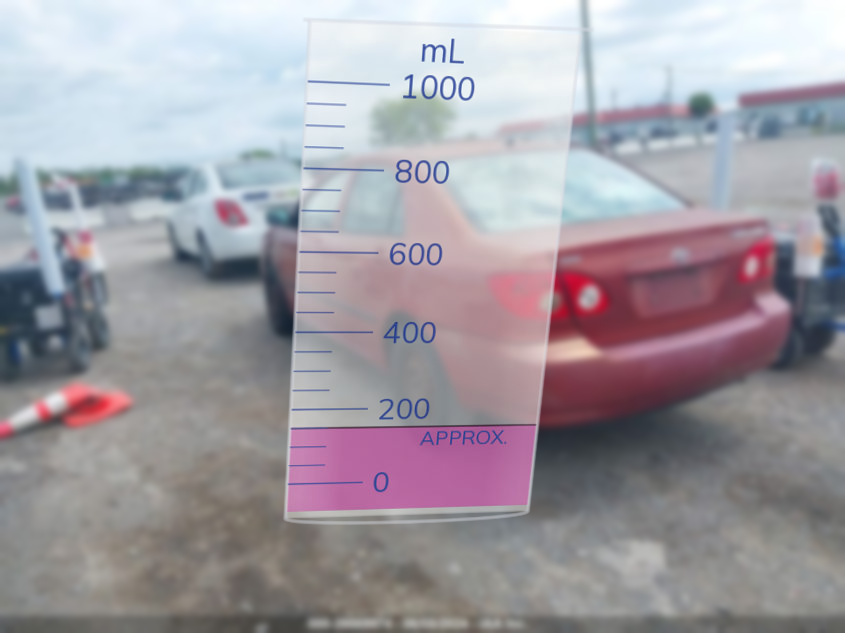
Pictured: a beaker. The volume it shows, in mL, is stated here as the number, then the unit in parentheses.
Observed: 150 (mL)
